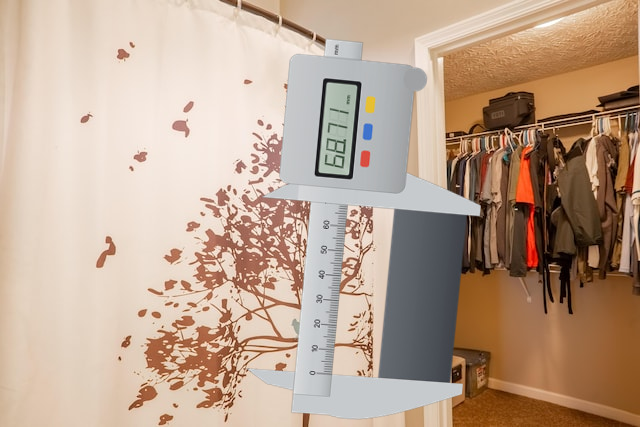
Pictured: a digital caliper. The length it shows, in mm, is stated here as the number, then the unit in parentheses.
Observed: 68.71 (mm)
